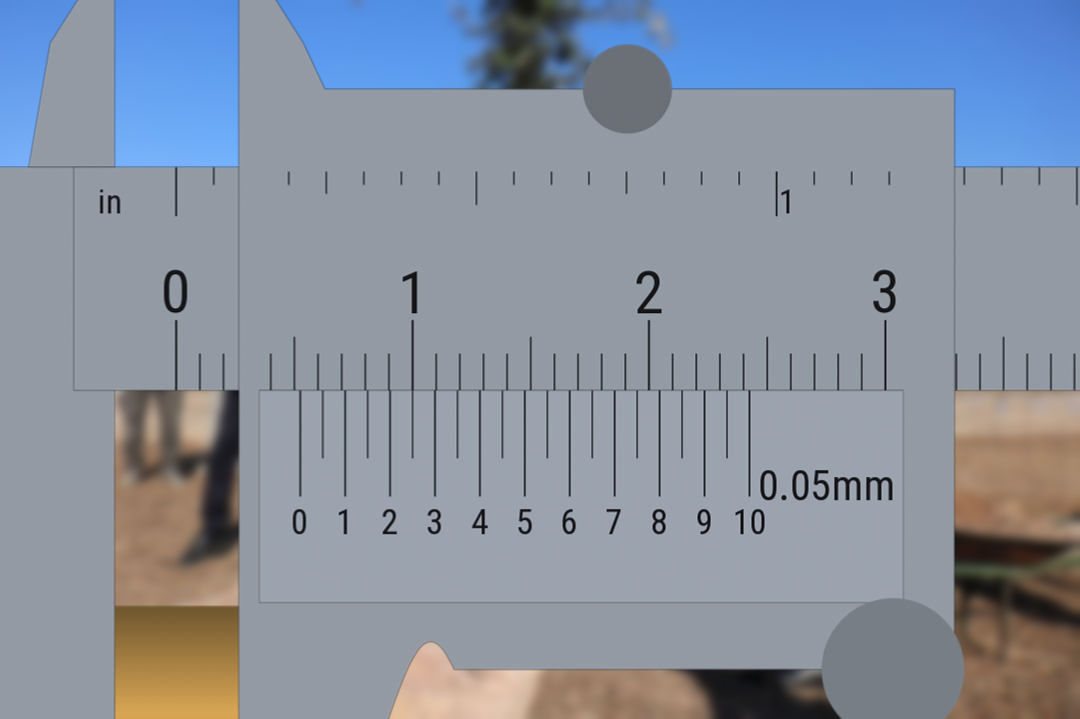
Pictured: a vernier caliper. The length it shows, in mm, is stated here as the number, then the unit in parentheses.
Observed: 5.25 (mm)
